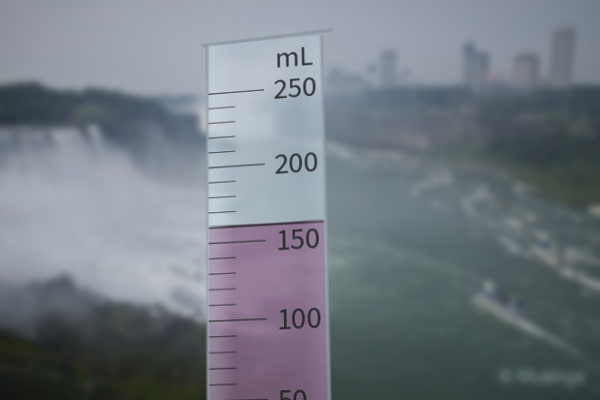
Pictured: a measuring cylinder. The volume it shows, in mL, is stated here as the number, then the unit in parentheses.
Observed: 160 (mL)
